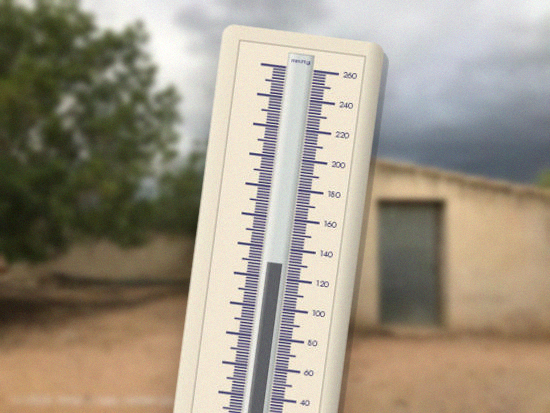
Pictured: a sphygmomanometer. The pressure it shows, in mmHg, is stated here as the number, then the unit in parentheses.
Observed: 130 (mmHg)
